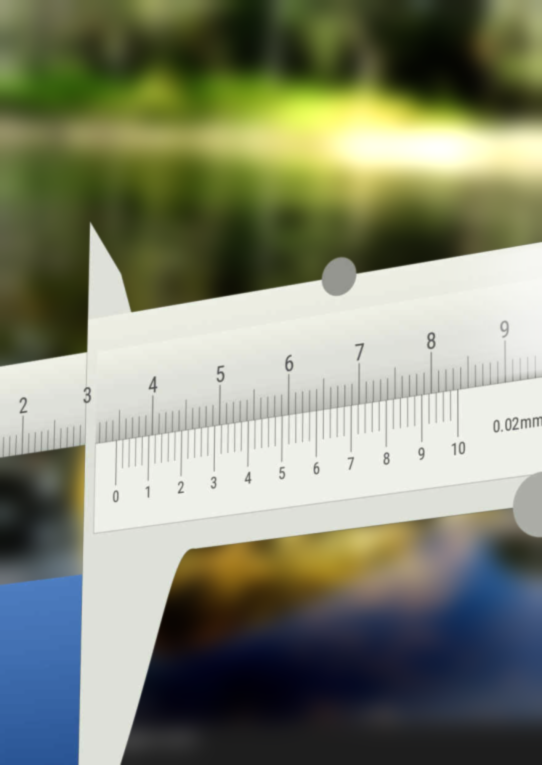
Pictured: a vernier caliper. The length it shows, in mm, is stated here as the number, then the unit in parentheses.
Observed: 34.6 (mm)
